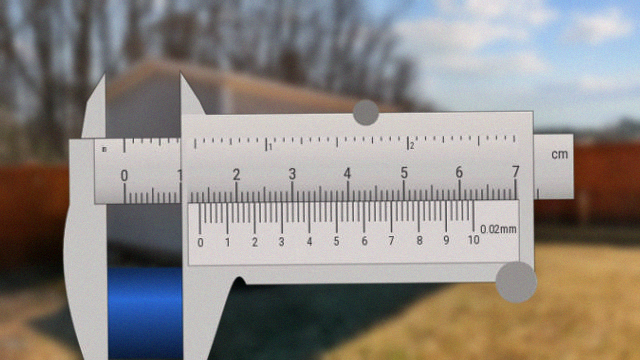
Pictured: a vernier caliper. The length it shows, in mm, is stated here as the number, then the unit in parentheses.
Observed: 13.4 (mm)
